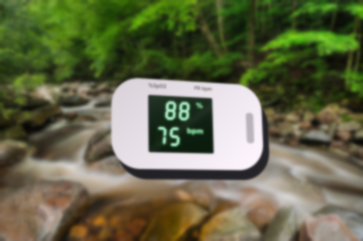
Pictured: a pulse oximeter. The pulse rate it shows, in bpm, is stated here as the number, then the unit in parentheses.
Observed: 75 (bpm)
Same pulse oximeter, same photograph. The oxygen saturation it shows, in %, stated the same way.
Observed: 88 (%)
